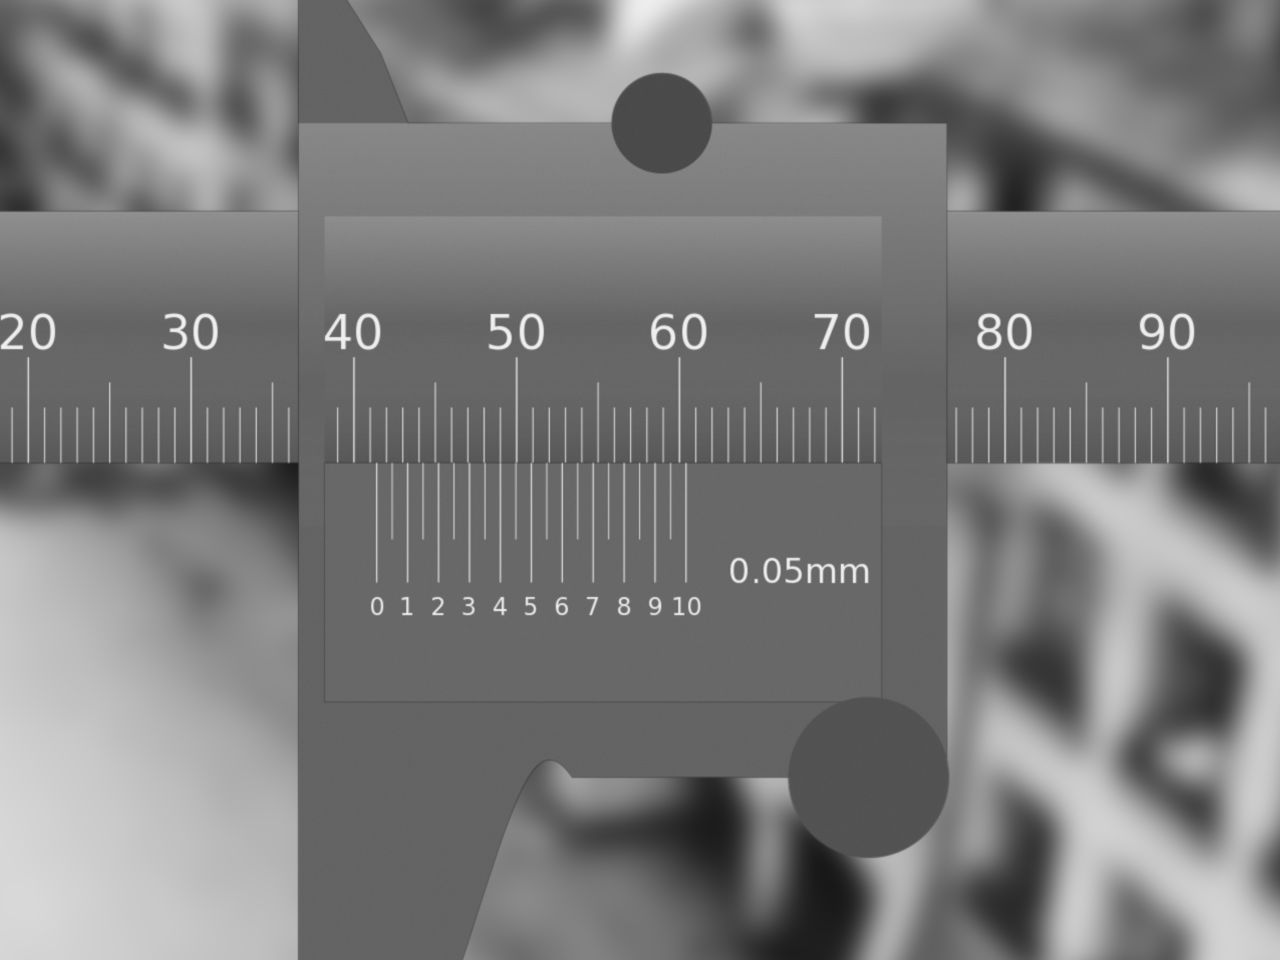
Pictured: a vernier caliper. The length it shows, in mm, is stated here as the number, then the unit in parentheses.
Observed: 41.4 (mm)
